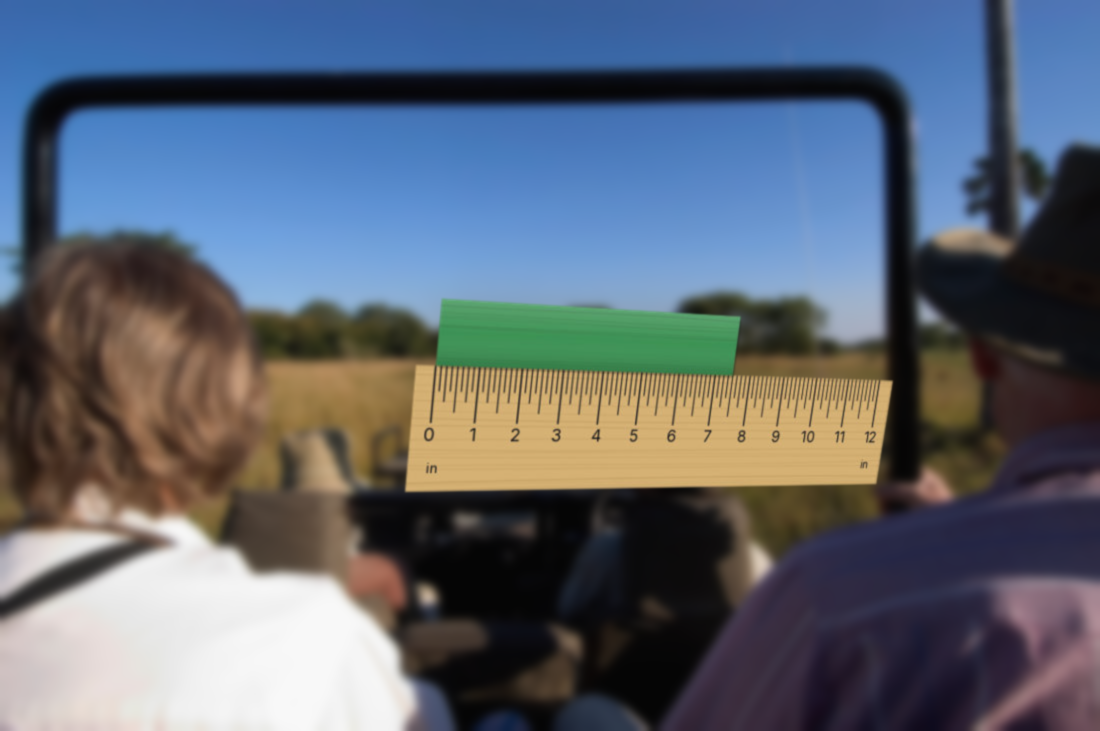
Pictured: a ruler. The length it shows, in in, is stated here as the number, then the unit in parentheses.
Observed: 7.5 (in)
